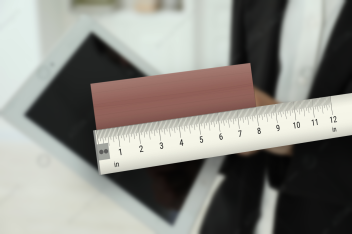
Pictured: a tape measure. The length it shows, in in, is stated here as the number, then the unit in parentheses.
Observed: 8 (in)
